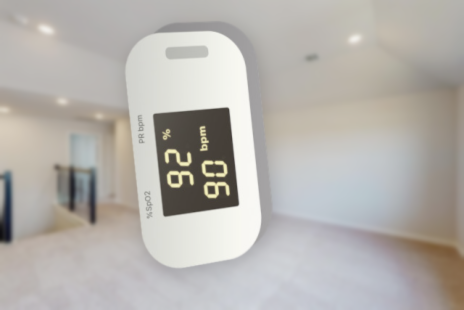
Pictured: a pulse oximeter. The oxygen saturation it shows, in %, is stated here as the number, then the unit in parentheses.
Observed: 92 (%)
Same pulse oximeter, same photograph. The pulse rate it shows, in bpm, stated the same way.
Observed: 90 (bpm)
